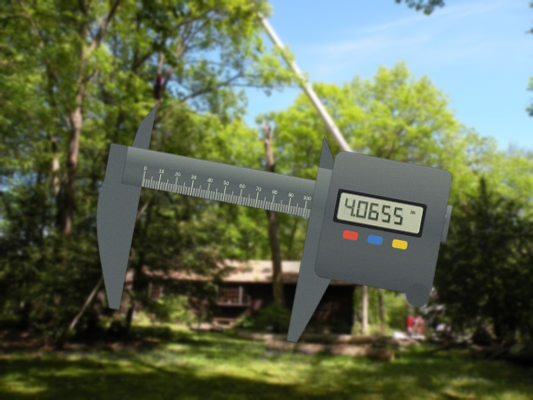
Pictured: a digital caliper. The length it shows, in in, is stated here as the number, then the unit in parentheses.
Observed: 4.0655 (in)
